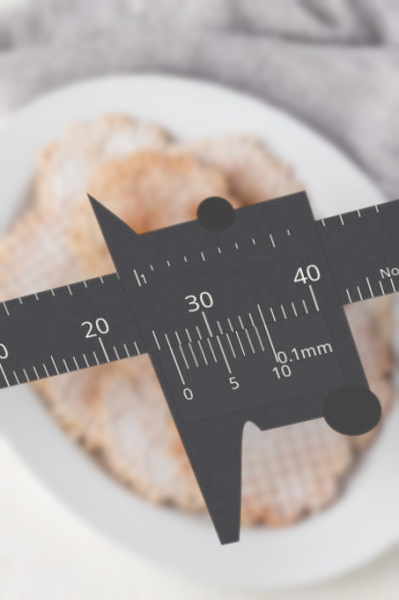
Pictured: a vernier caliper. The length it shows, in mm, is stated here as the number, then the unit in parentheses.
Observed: 26.0 (mm)
